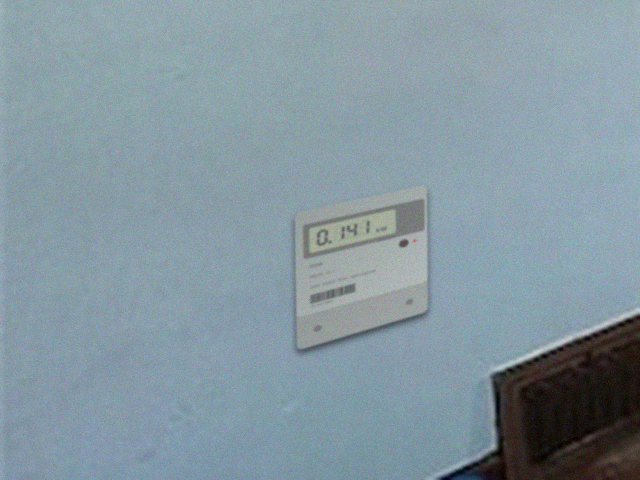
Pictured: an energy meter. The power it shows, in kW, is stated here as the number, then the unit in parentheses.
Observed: 0.141 (kW)
